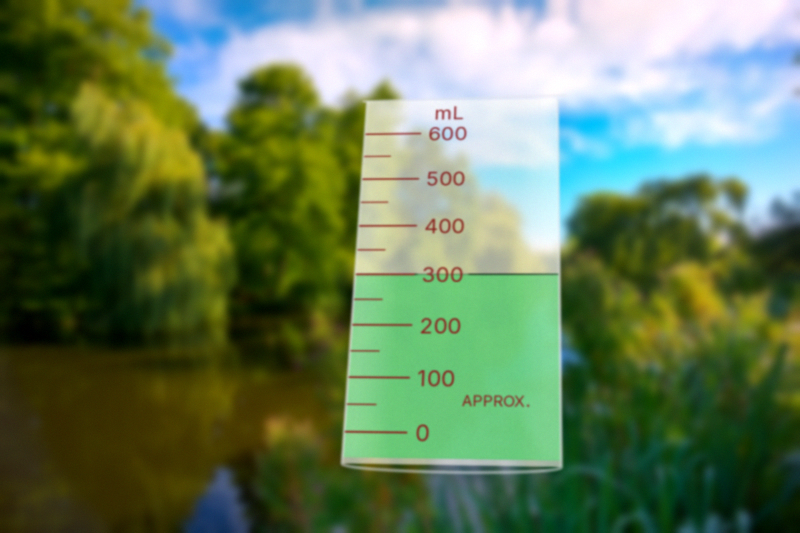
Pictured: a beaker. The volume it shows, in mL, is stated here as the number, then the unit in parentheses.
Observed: 300 (mL)
